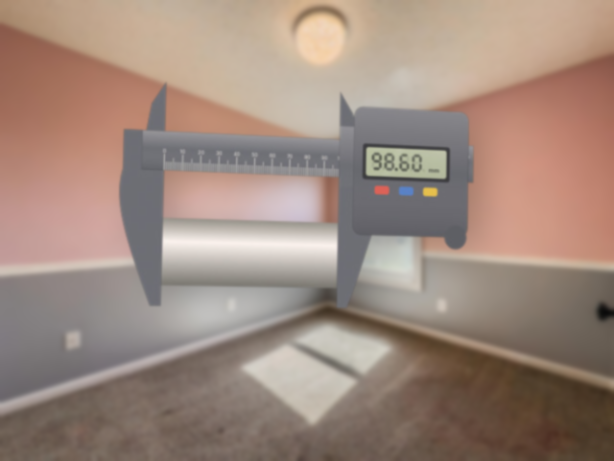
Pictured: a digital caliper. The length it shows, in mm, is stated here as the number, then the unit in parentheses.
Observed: 98.60 (mm)
